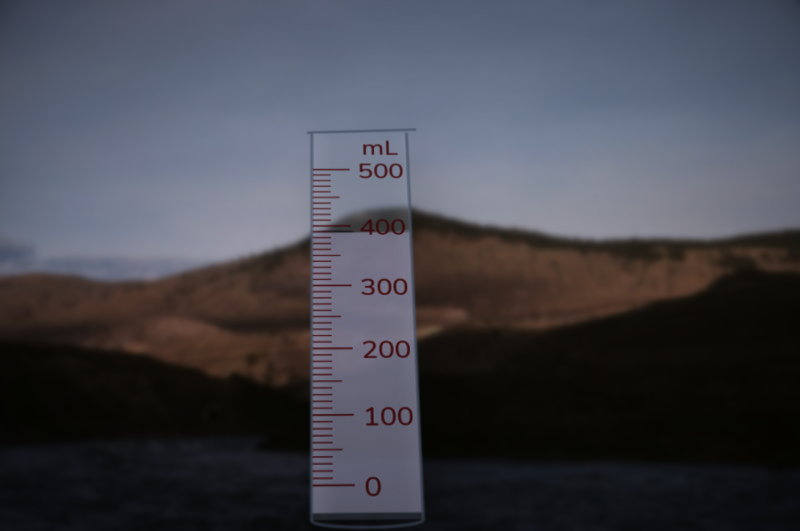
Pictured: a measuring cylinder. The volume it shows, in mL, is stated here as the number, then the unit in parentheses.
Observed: 390 (mL)
